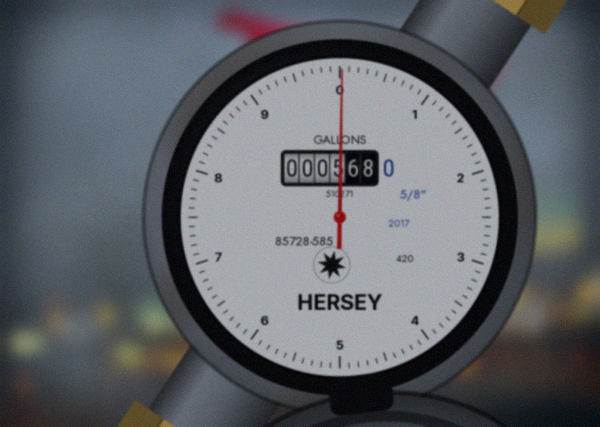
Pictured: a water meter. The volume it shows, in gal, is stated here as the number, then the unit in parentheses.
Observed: 5680.0 (gal)
